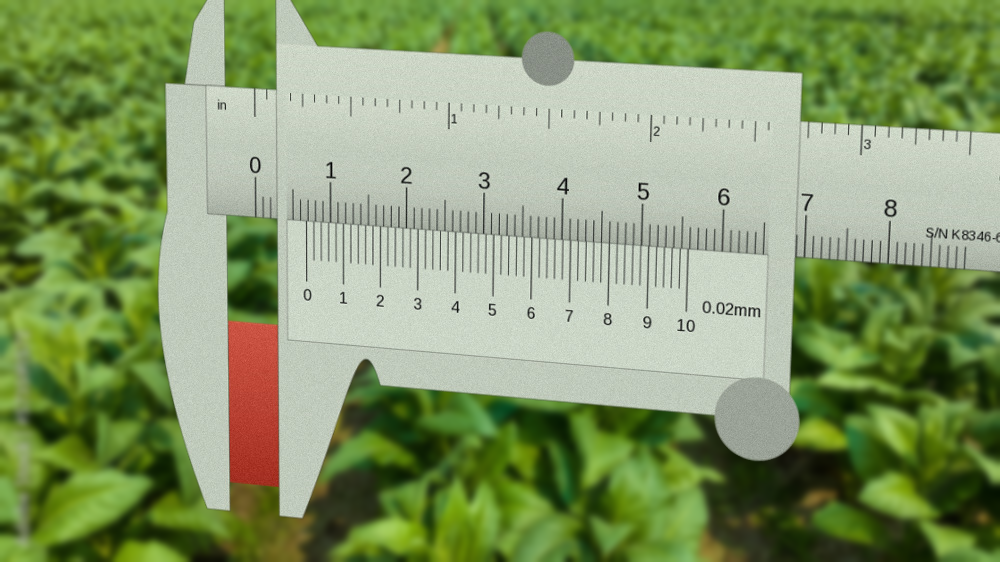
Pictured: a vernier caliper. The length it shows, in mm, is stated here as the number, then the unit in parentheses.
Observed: 6.8 (mm)
